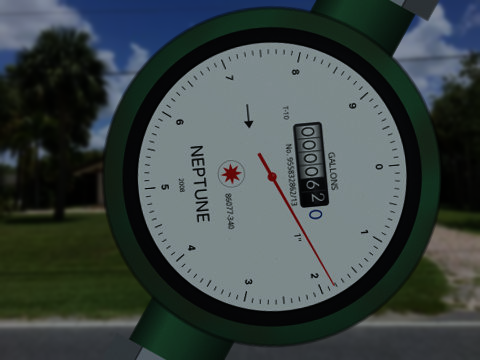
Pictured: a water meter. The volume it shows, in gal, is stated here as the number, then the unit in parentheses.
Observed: 621.8 (gal)
